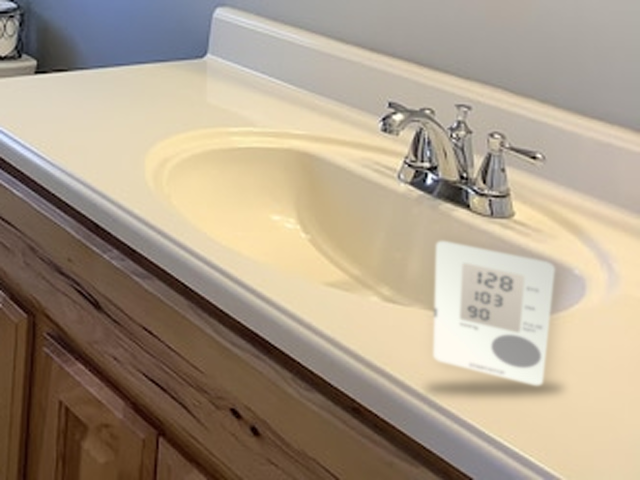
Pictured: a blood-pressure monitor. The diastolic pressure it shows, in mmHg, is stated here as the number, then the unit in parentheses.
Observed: 103 (mmHg)
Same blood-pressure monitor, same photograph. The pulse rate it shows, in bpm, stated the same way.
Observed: 90 (bpm)
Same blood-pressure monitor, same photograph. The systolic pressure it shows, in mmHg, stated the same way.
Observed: 128 (mmHg)
